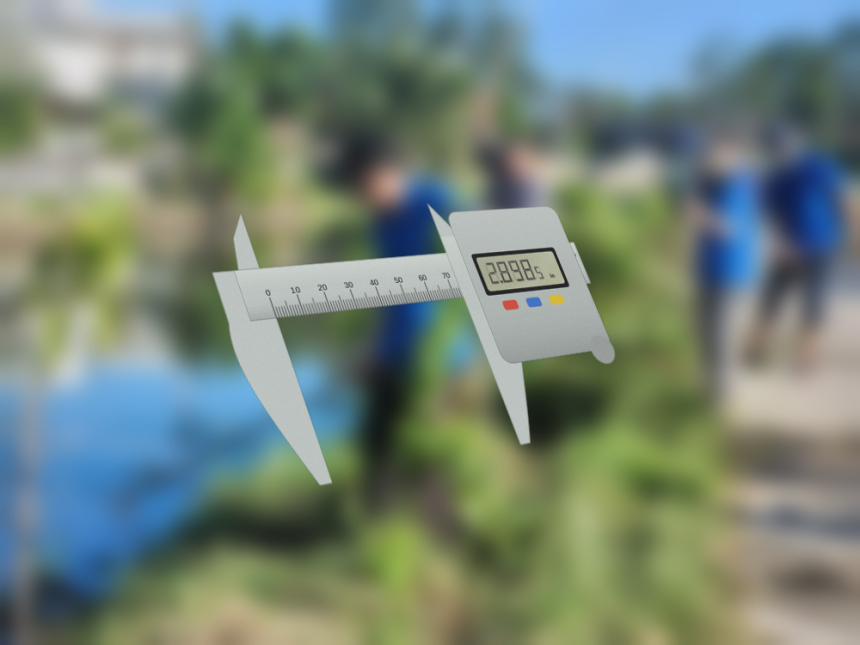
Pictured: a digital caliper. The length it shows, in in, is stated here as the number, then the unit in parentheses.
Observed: 2.8985 (in)
